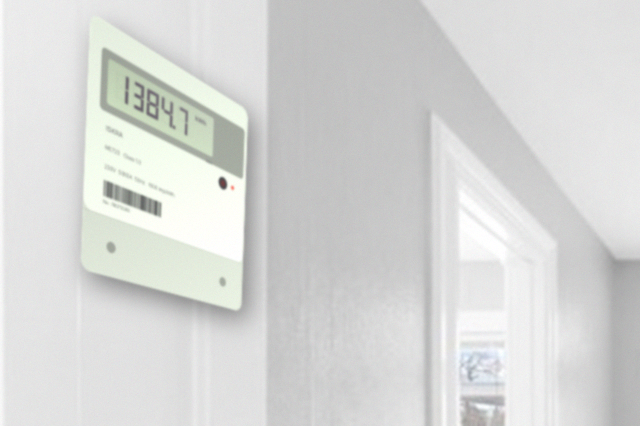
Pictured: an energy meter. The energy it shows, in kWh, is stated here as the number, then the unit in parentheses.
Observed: 1384.7 (kWh)
